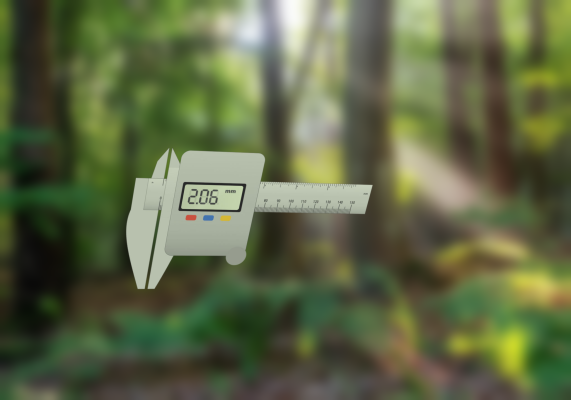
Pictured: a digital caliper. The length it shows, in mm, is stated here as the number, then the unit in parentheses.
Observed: 2.06 (mm)
